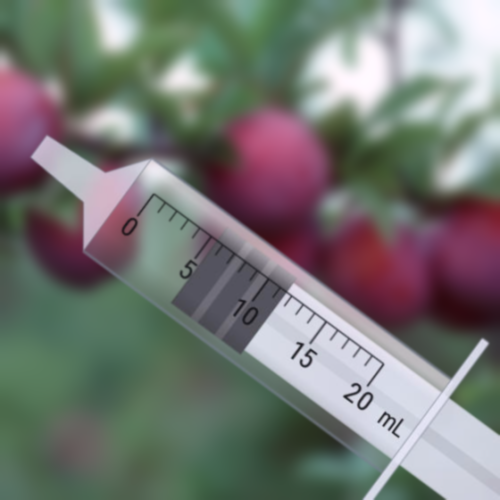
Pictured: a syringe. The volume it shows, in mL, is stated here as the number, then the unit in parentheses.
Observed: 5.5 (mL)
